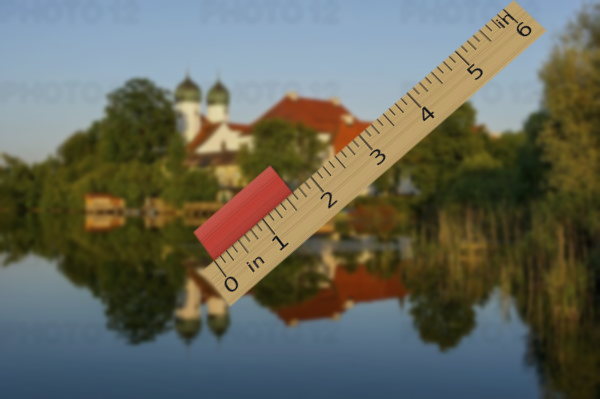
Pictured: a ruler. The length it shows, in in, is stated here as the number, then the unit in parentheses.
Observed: 1.625 (in)
